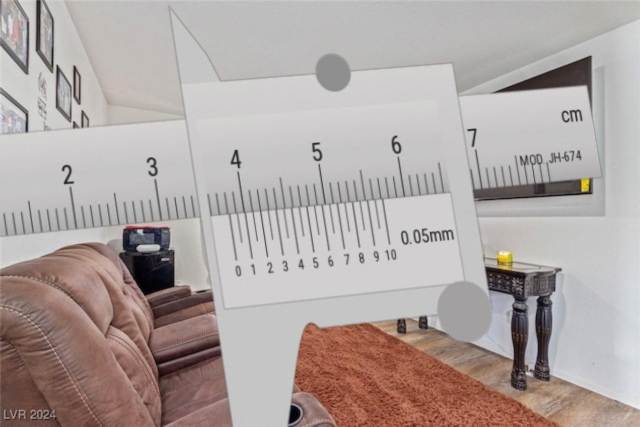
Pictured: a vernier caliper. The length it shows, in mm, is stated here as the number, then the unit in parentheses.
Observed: 38.2 (mm)
